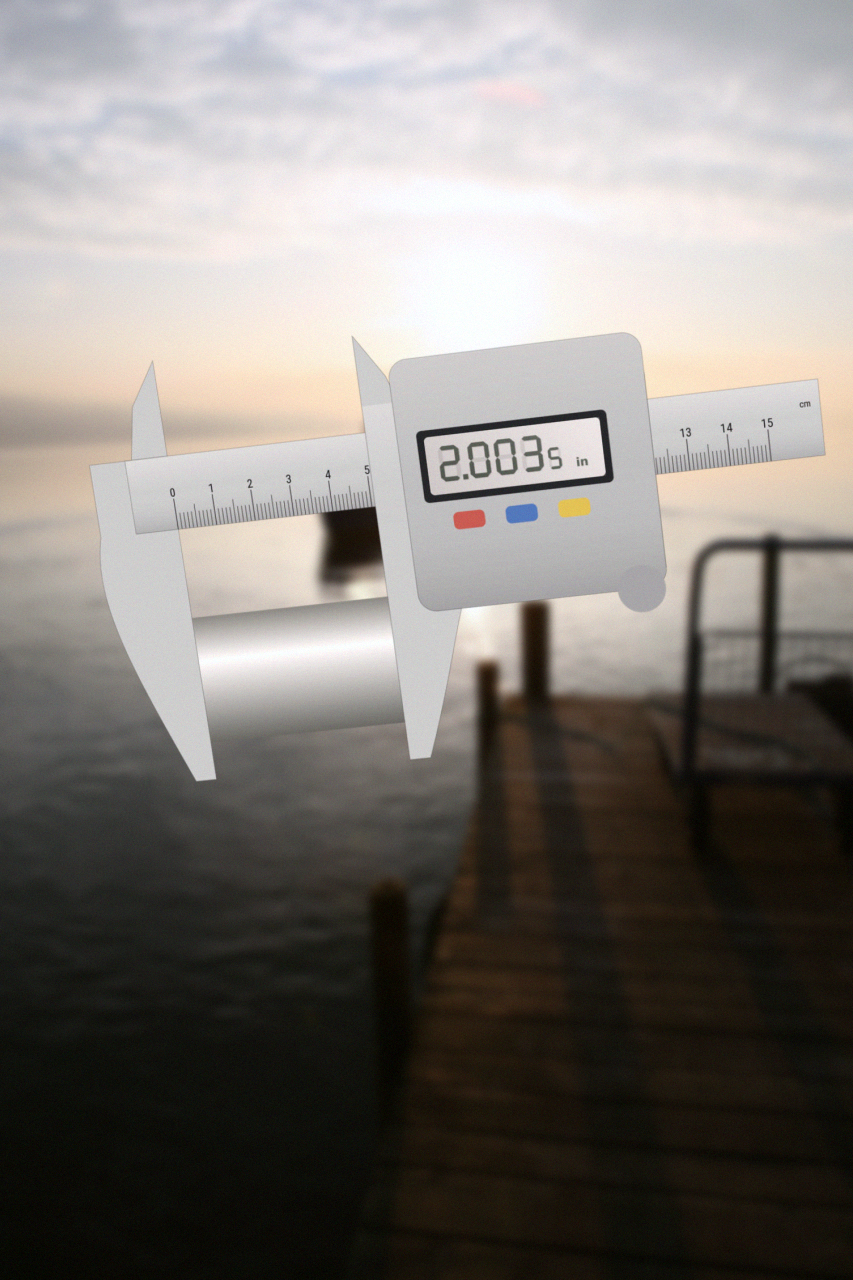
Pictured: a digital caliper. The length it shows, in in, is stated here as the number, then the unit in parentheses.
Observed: 2.0035 (in)
